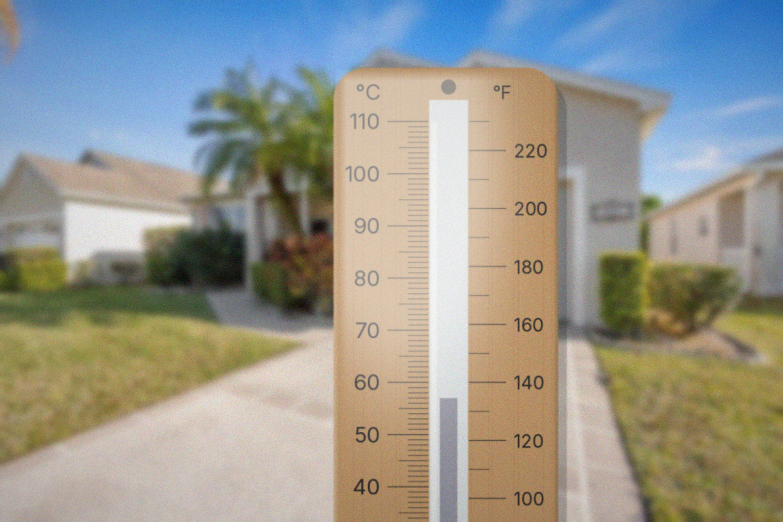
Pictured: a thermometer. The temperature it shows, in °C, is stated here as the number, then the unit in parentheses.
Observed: 57 (°C)
